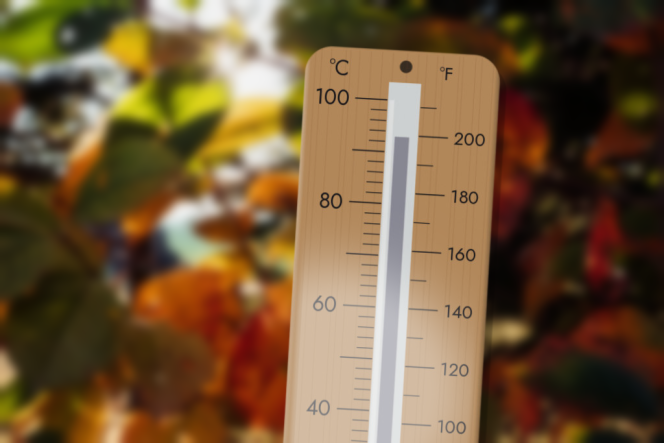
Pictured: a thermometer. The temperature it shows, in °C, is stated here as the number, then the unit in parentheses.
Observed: 93 (°C)
